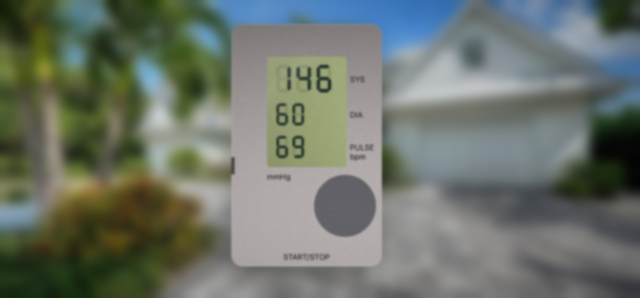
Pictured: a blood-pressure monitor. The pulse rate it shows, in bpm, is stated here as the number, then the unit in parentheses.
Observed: 69 (bpm)
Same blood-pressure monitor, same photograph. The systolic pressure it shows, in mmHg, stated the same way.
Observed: 146 (mmHg)
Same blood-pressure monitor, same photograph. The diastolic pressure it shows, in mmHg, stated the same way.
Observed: 60 (mmHg)
